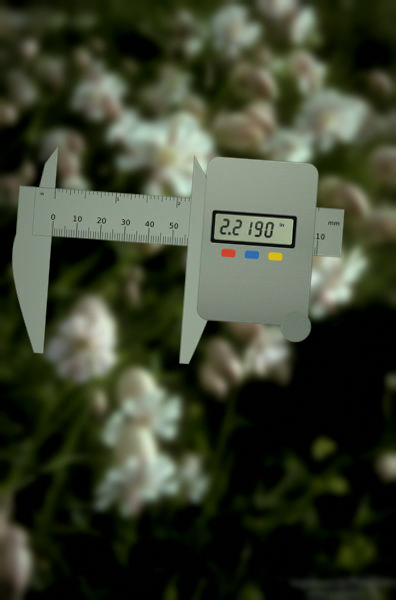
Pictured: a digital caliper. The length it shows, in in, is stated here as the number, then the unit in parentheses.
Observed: 2.2190 (in)
